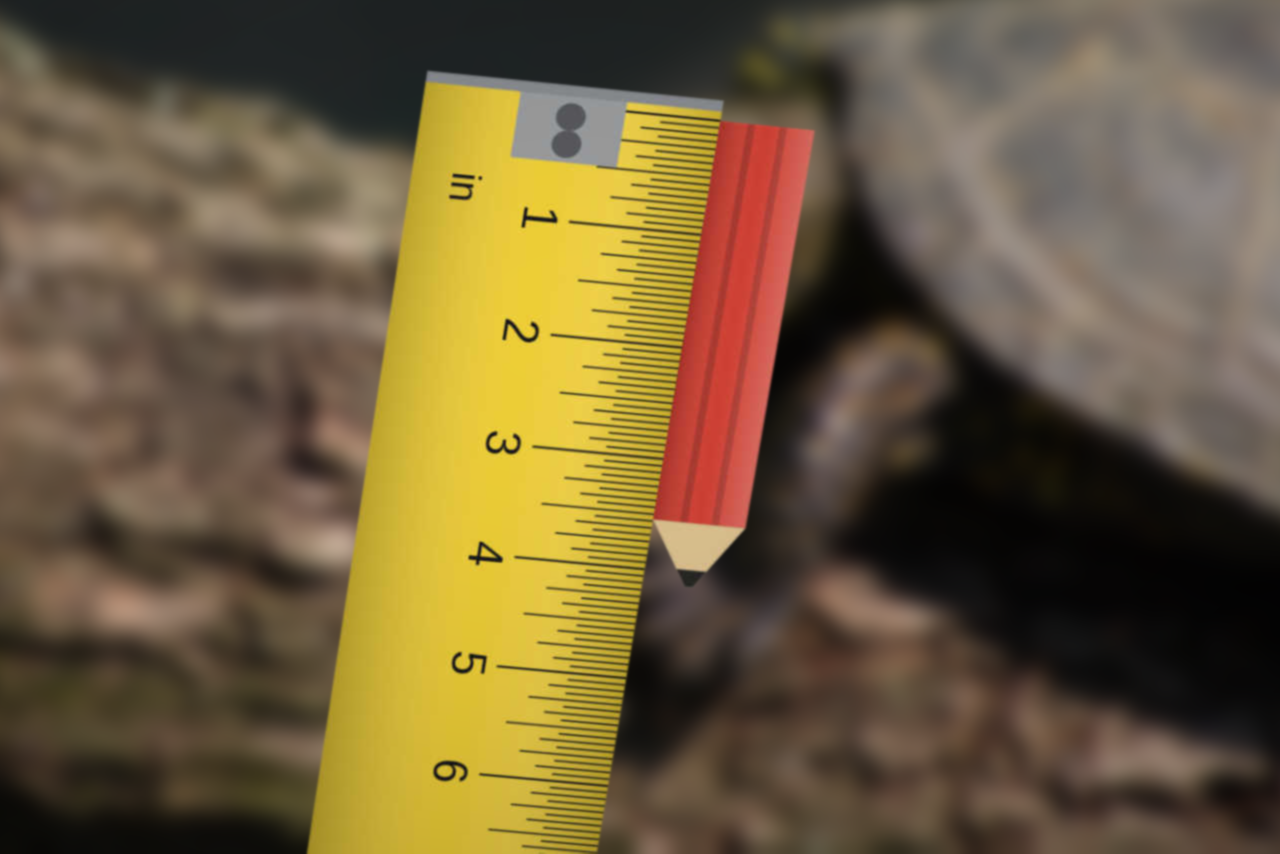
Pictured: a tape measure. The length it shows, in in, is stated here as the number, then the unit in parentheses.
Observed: 4.125 (in)
